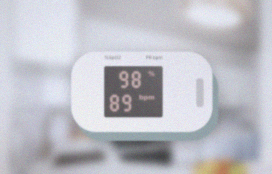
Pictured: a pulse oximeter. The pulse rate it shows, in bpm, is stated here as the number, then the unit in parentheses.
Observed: 89 (bpm)
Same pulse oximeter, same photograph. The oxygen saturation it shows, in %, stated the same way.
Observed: 98 (%)
